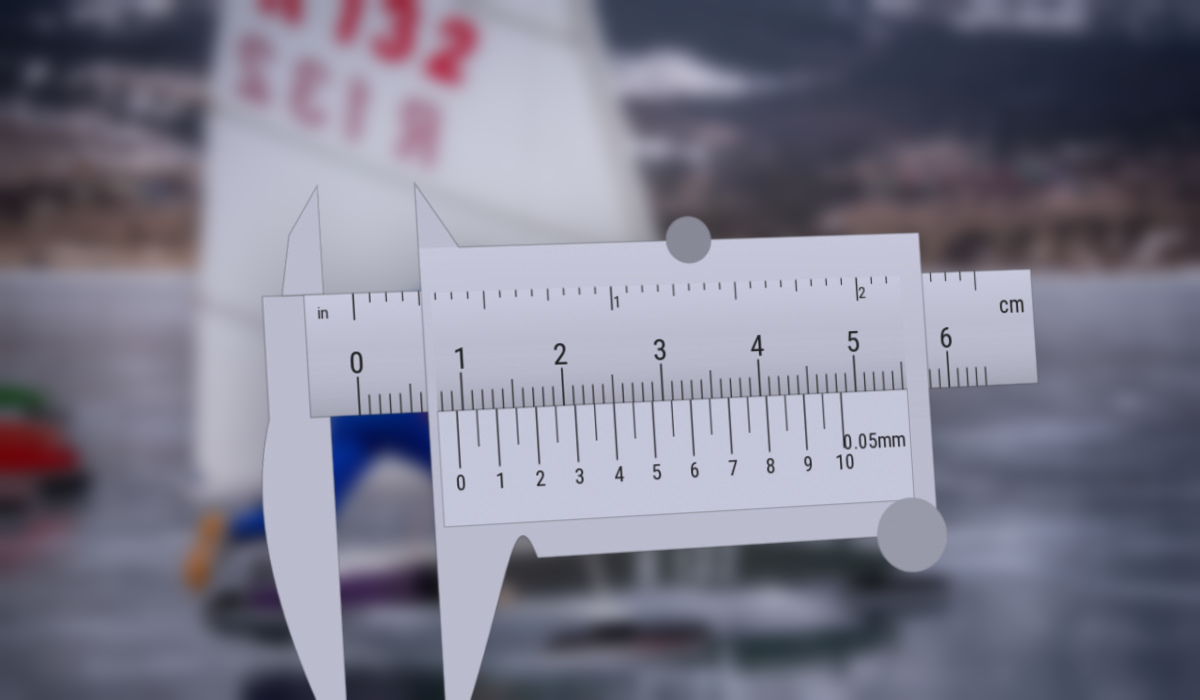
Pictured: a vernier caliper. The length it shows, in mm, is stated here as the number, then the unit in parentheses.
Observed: 9.4 (mm)
